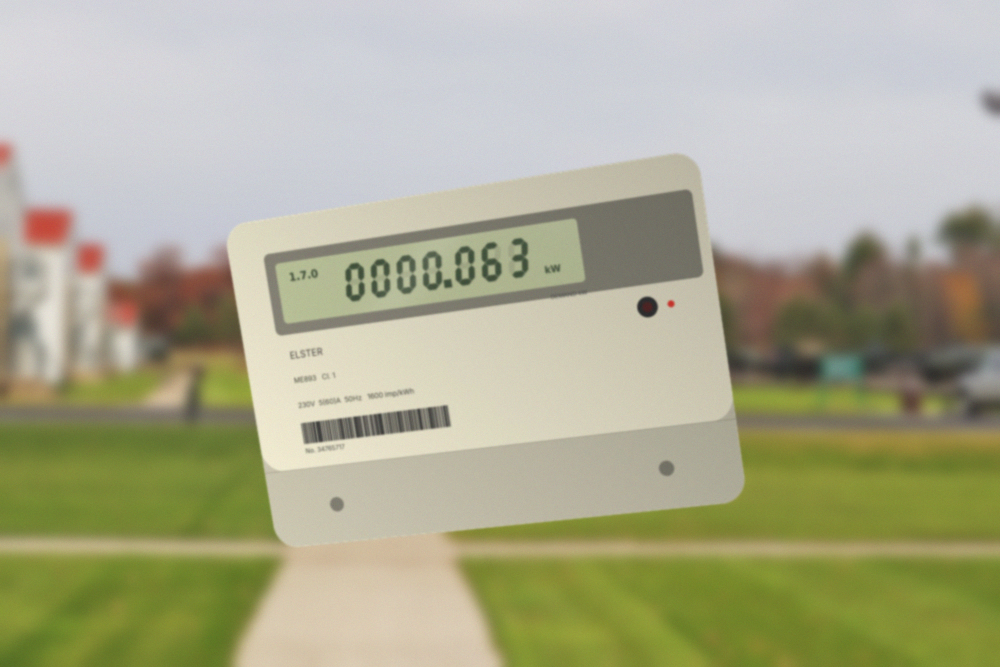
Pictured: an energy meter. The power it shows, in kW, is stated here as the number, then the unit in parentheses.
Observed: 0.063 (kW)
